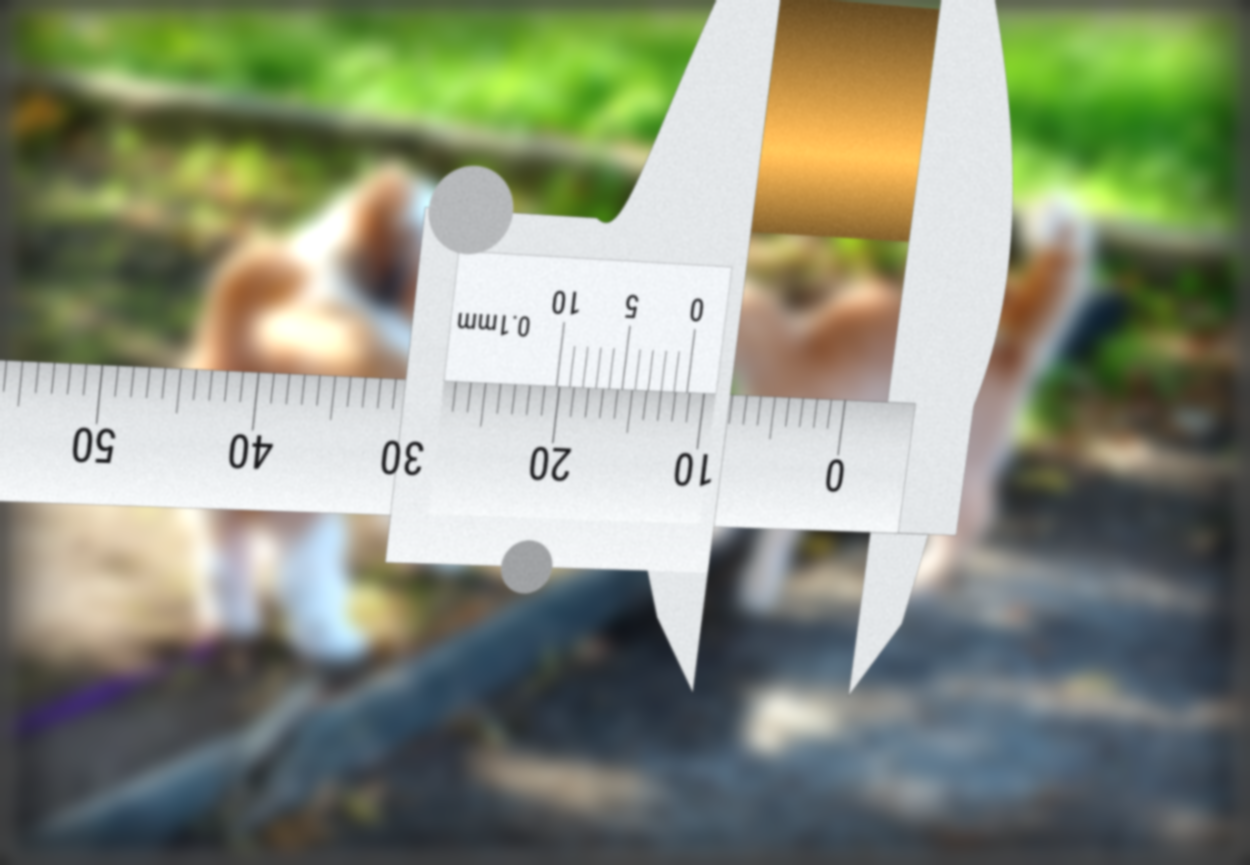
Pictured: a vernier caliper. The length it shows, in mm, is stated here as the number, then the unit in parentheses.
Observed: 11.2 (mm)
